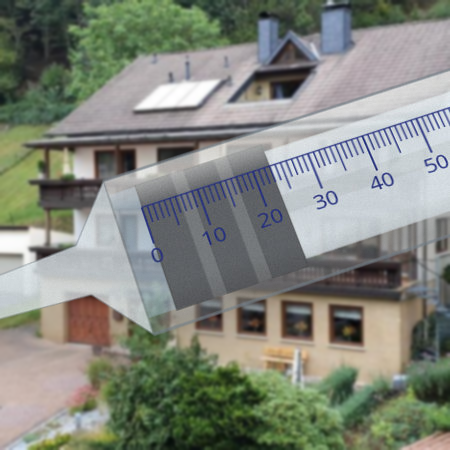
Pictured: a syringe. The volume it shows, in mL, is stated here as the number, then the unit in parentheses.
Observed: 0 (mL)
